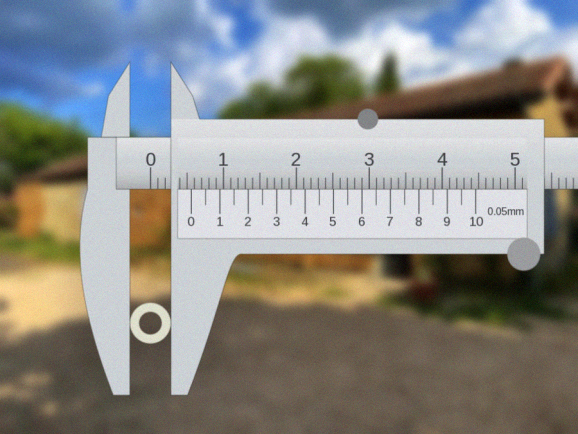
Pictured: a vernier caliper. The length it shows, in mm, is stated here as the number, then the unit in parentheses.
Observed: 5.6 (mm)
